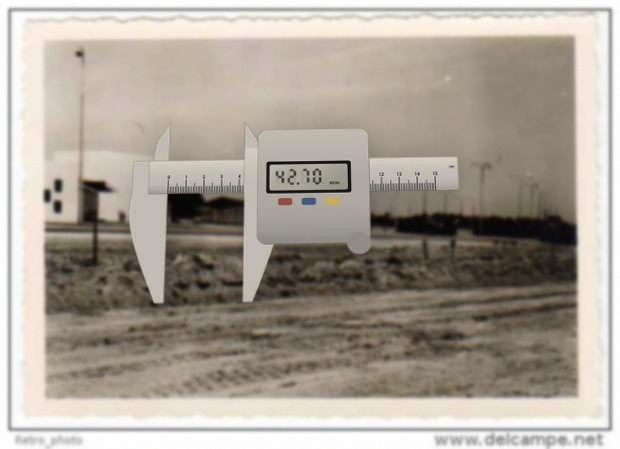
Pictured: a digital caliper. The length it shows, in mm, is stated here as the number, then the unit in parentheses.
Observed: 42.70 (mm)
